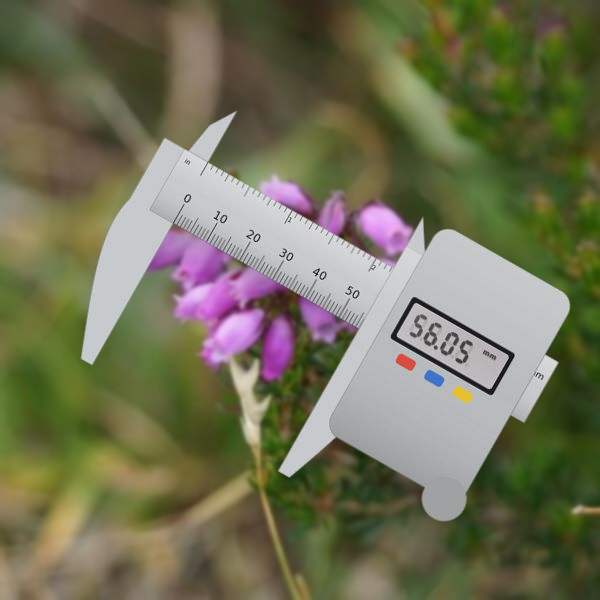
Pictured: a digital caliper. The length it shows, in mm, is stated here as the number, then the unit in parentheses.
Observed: 56.05 (mm)
